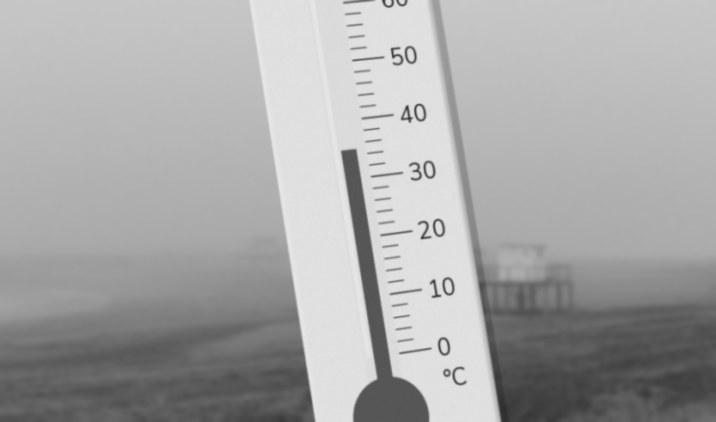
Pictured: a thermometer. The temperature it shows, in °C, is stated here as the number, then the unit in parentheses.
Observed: 35 (°C)
